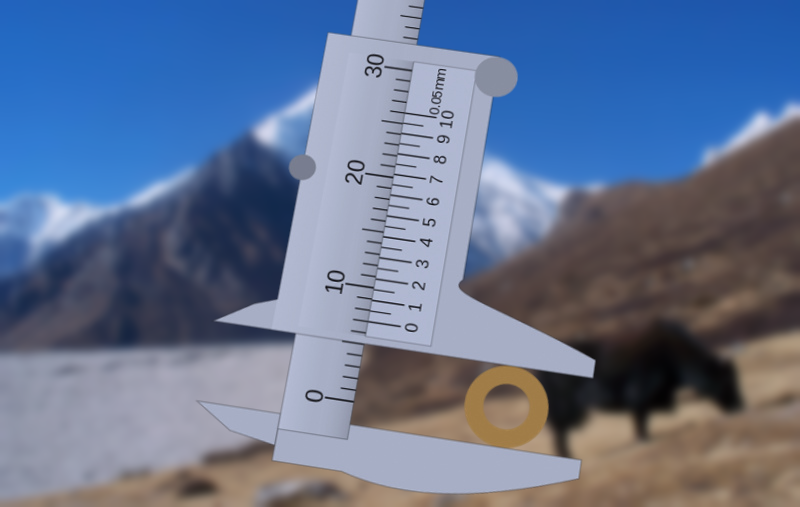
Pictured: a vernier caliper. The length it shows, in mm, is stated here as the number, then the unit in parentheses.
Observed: 7.0 (mm)
